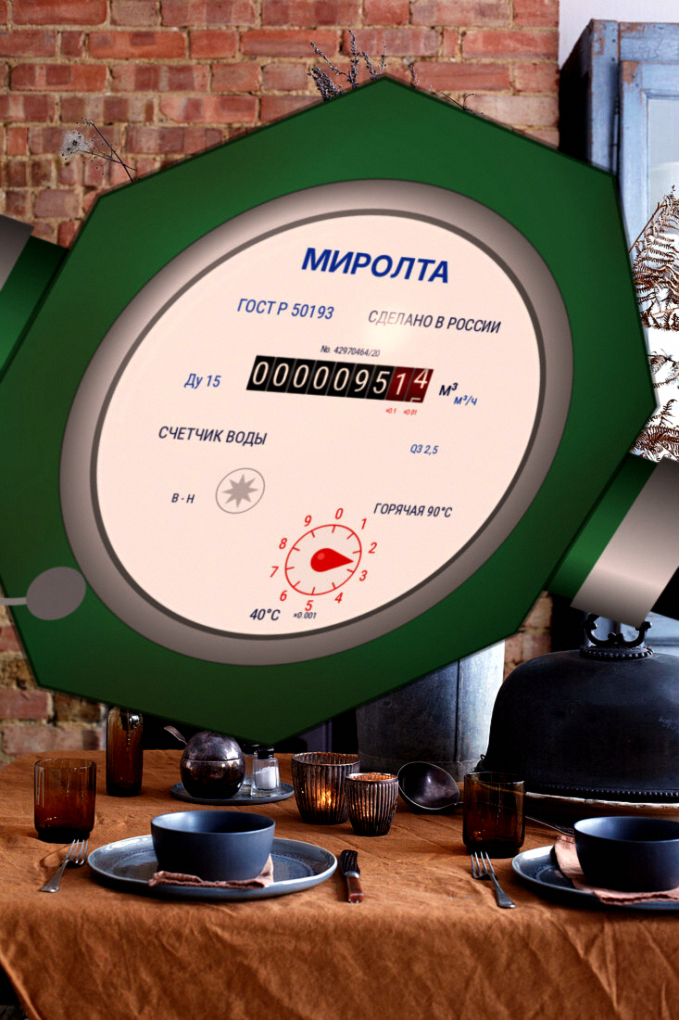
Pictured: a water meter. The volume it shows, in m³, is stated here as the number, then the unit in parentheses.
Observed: 95.142 (m³)
